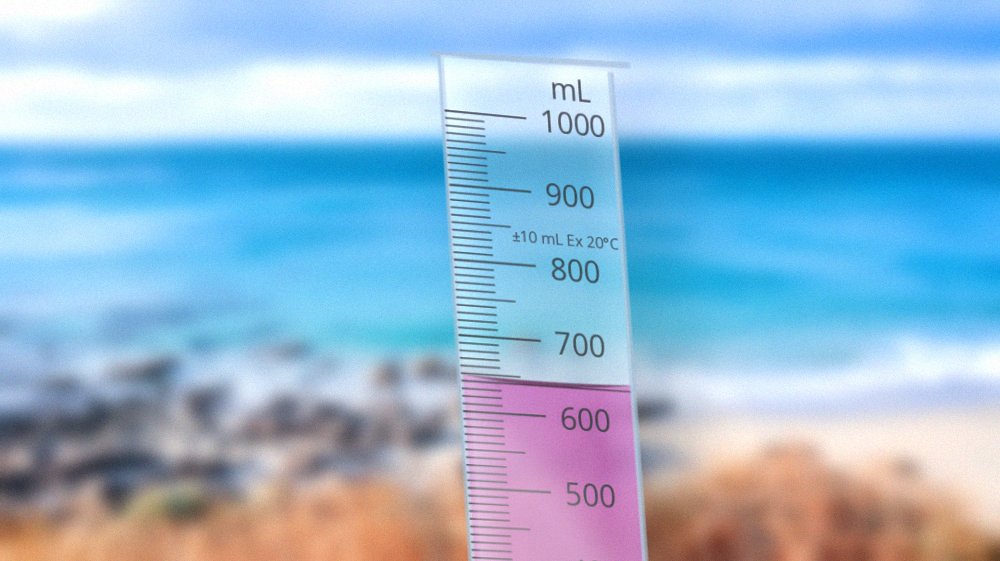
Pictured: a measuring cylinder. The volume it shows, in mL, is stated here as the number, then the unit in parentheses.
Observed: 640 (mL)
